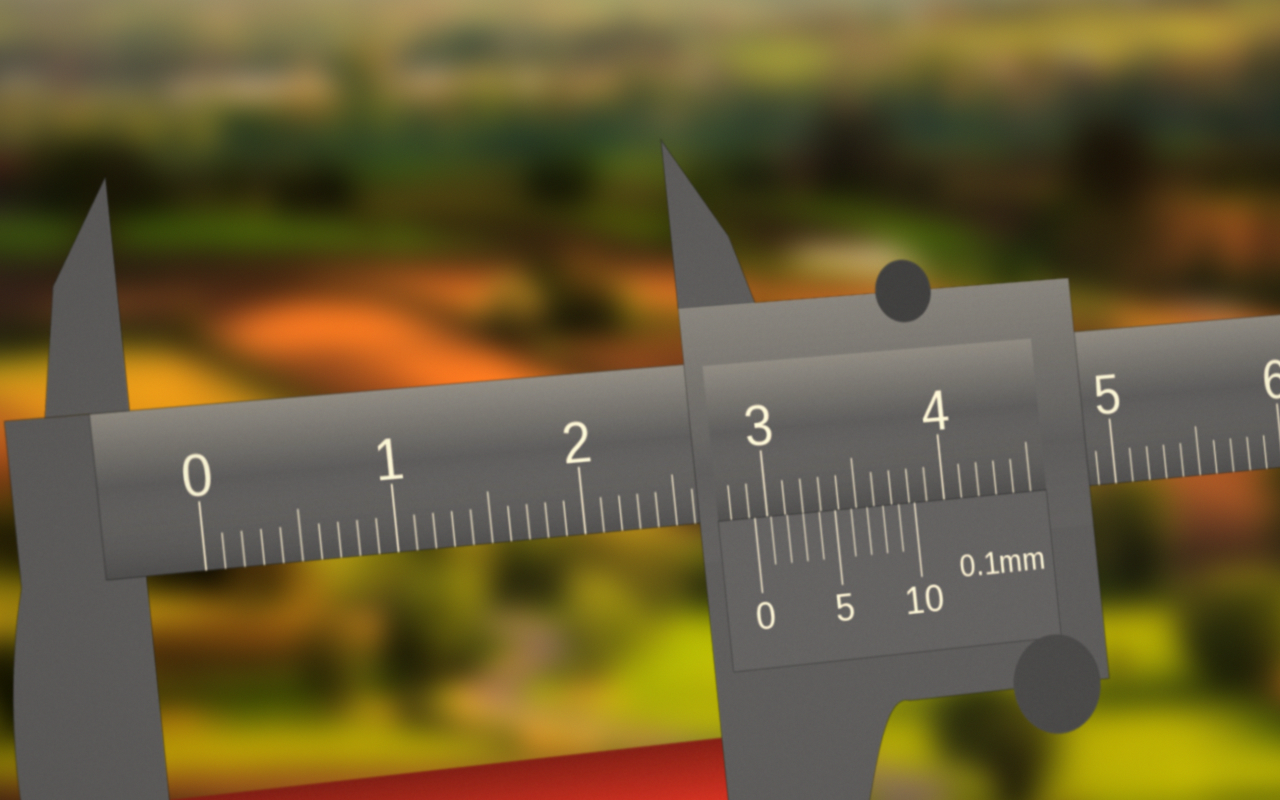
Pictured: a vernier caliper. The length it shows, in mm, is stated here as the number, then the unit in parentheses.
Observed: 29.3 (mm)
